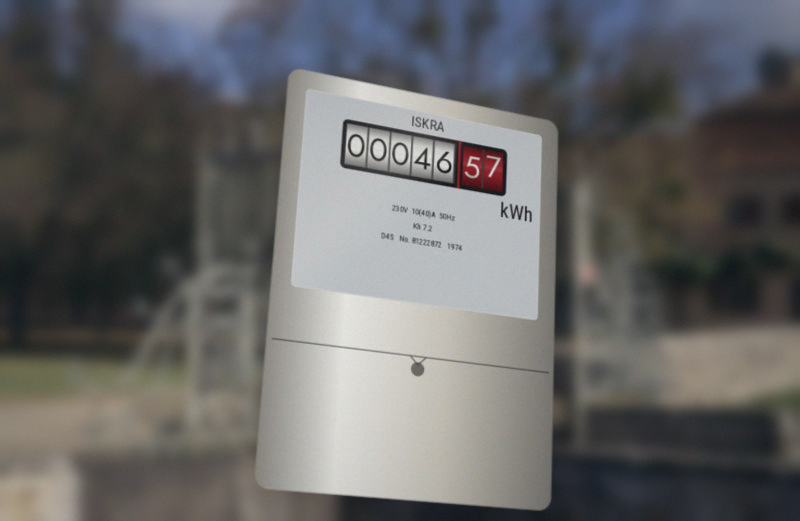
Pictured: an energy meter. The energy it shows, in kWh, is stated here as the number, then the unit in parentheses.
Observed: 46.57 (kWh)
